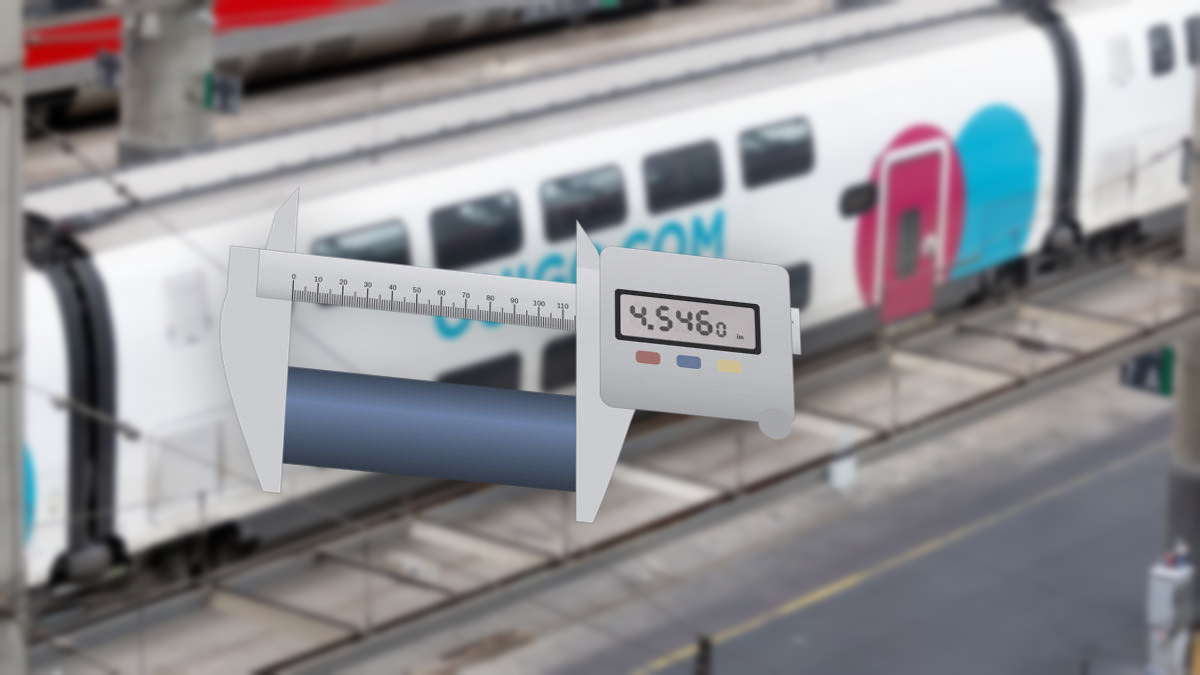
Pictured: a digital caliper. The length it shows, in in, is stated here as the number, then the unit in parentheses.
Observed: 4.5460 (in)
